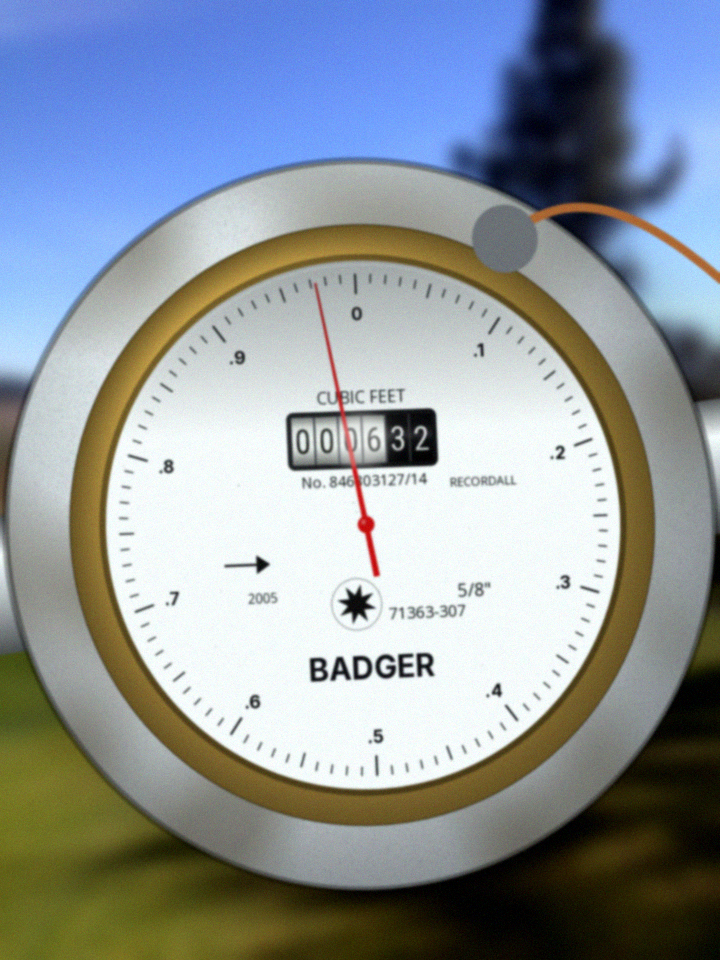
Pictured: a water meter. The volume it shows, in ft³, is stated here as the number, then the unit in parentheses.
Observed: 631.97 (ft³)
